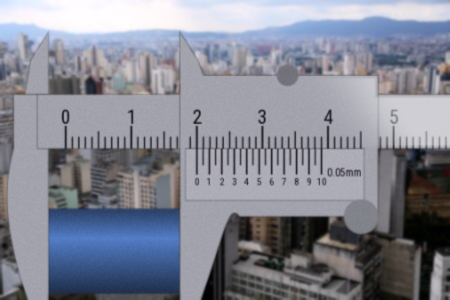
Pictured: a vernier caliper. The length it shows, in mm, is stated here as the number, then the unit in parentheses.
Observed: 20.0 (mm)
